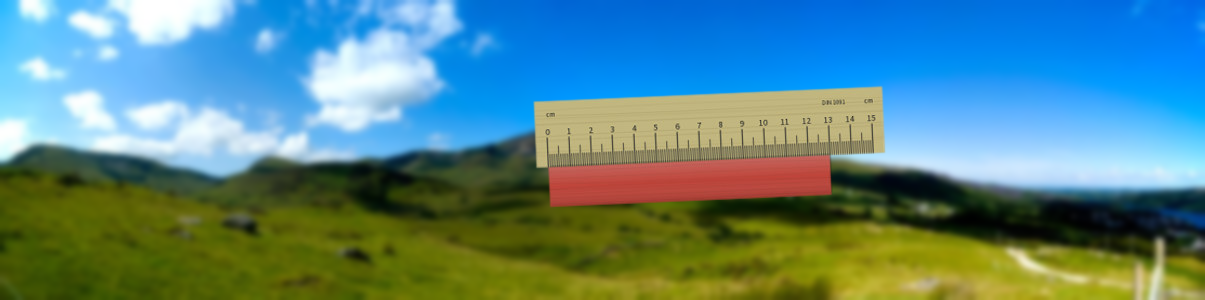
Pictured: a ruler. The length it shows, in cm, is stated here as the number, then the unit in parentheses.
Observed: 13 (cm)
